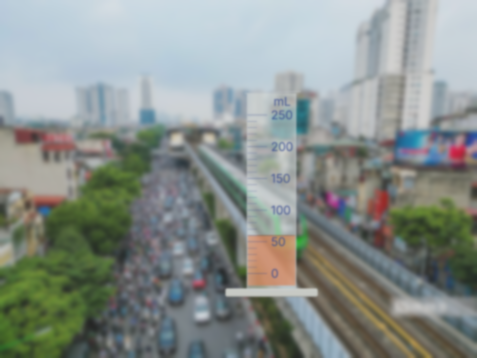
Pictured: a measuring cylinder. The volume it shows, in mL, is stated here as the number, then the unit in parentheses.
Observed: 60 (mL)
